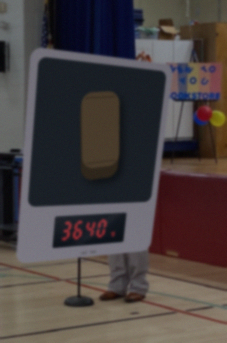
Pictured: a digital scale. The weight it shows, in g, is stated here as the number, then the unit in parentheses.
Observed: 3640 (g)
